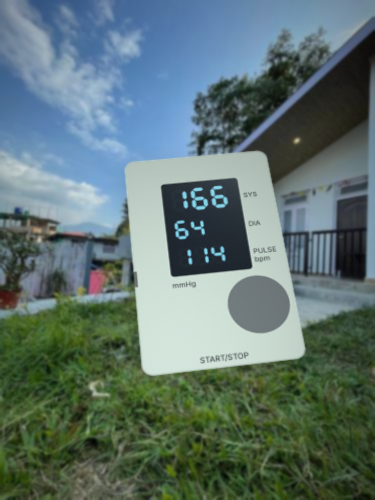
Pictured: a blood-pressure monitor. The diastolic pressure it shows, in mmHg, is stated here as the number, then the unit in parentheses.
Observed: 64 (mmHg)
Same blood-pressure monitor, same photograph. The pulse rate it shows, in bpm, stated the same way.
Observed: 114 (bpm)
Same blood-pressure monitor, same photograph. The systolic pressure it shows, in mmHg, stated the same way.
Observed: 166 (mmHg)
